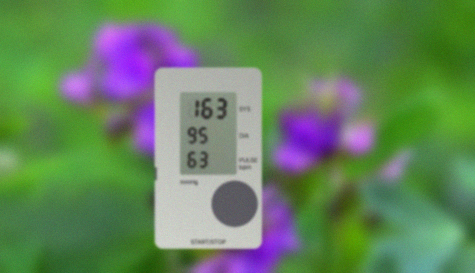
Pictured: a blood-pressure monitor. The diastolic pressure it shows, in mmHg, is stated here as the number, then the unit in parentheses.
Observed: 95 (mmHg)
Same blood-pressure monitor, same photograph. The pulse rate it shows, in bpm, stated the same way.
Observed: 63 (bpm)
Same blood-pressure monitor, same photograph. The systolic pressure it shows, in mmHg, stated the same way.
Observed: 163 (mmHg)
